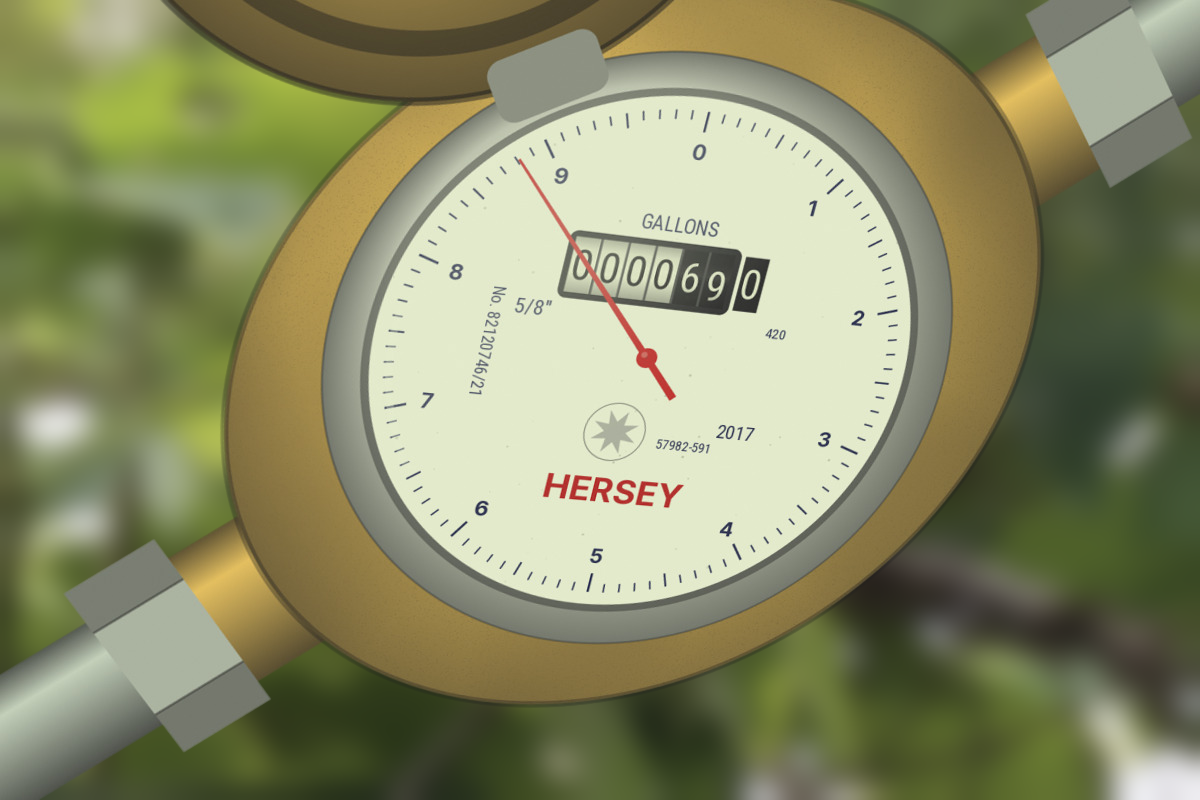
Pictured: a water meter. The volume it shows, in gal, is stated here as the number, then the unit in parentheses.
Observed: 688.8 (gal)
